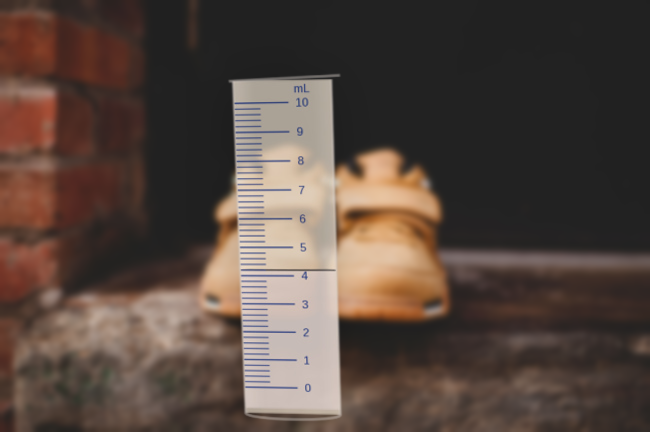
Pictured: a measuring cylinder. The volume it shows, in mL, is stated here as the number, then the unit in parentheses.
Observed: 4.2 (mL)
